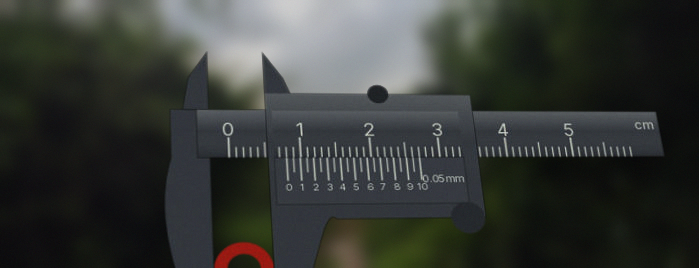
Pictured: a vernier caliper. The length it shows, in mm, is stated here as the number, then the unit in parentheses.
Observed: 8.0 (mm)
